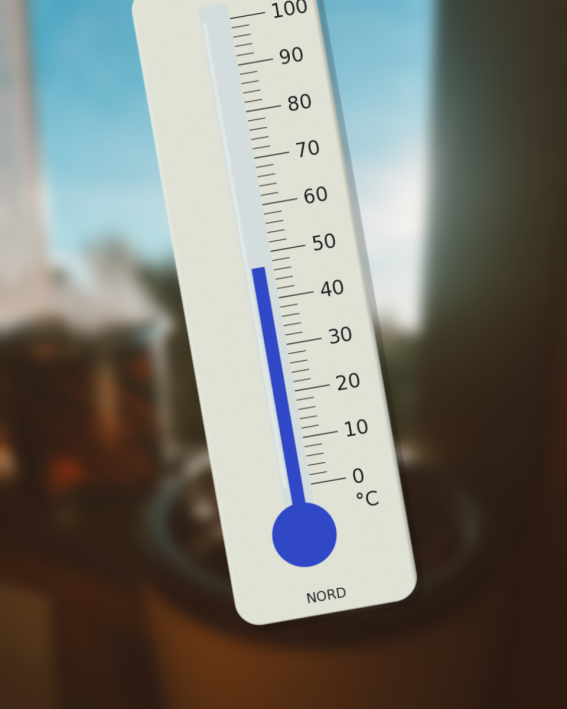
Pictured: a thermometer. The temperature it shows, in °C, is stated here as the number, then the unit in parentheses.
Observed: 47 (°C)
